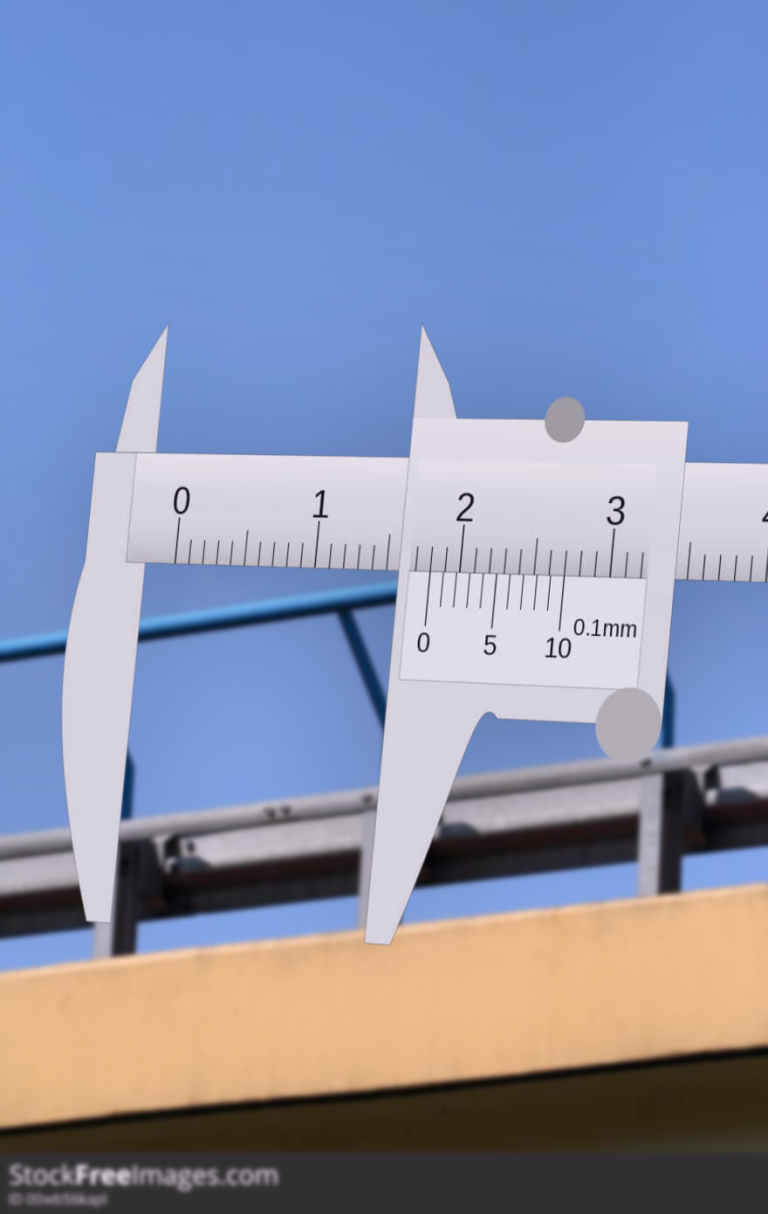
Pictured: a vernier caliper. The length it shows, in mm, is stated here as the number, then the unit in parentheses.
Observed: 18.0 (mm)
